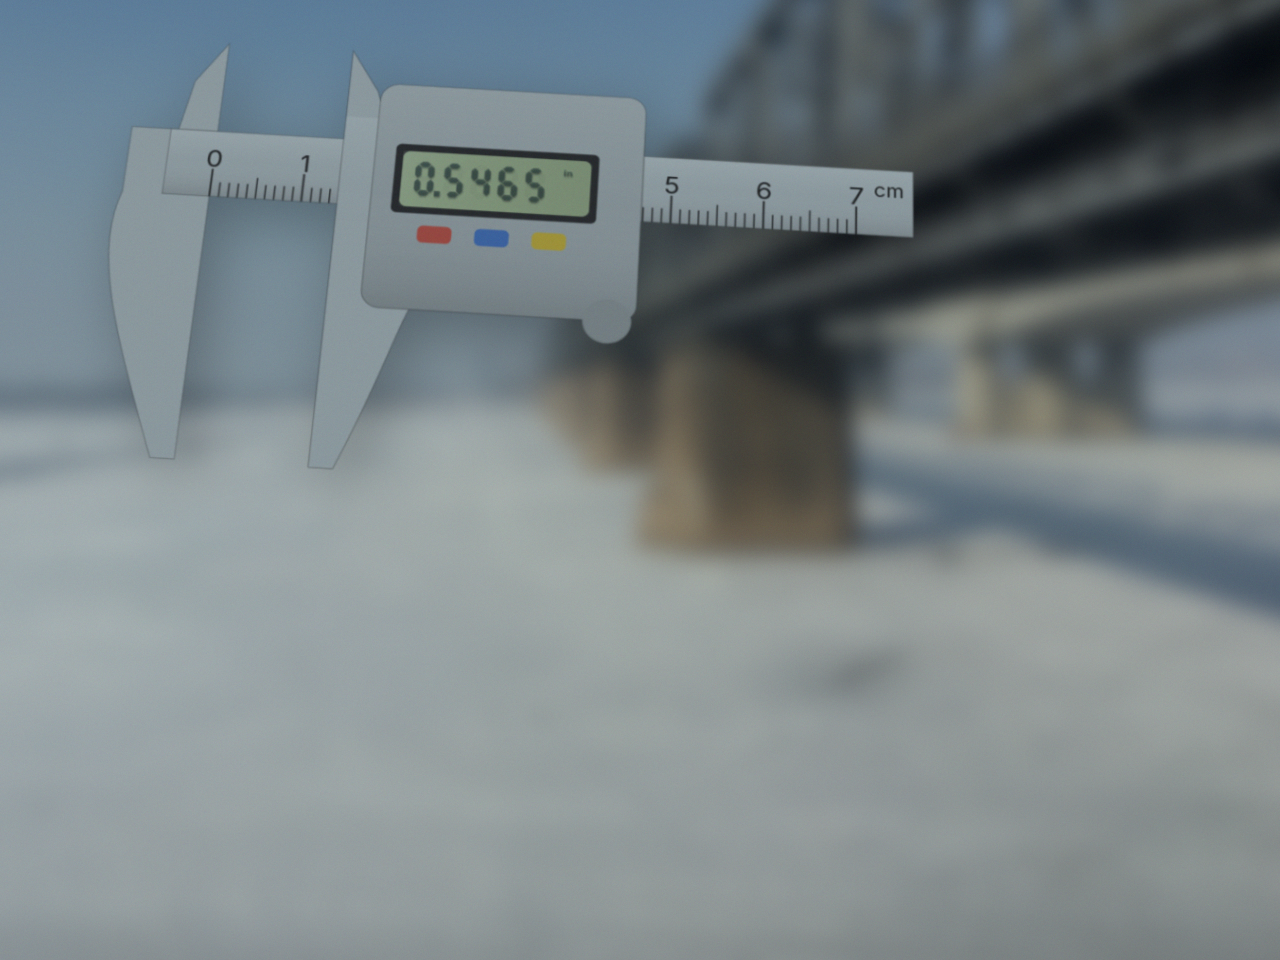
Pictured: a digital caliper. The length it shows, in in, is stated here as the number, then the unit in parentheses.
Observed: 0.5465 (in)
